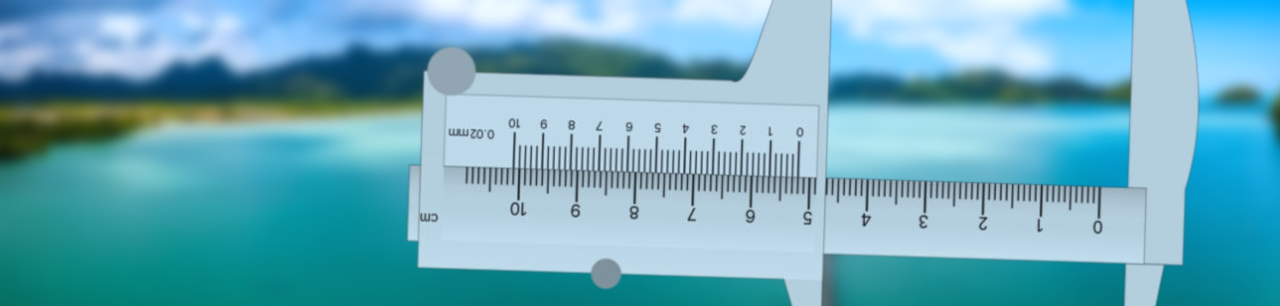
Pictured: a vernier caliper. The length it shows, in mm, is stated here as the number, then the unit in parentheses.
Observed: 52.0 (mm)
